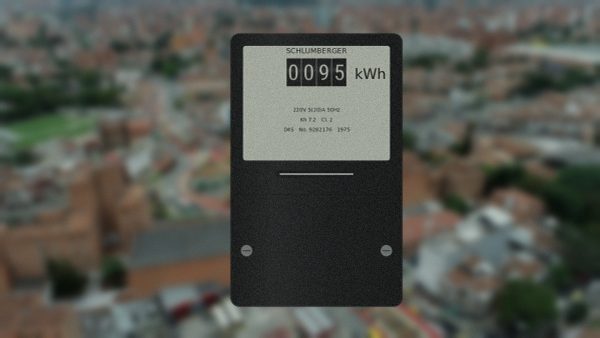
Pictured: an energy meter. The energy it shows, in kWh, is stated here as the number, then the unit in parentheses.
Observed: 95 (kWh)
